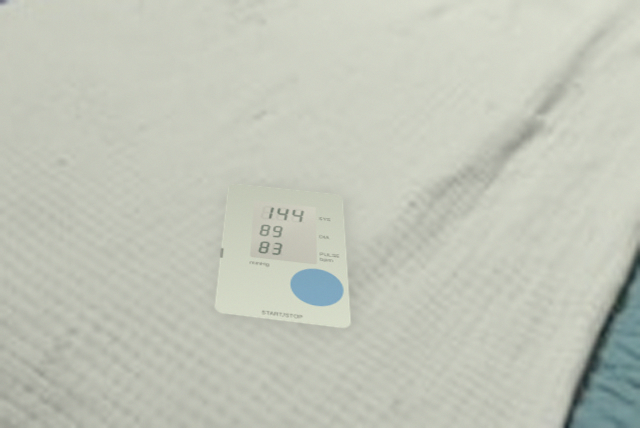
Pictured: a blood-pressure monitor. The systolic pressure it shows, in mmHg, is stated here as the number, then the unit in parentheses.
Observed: 144 (mmHg)
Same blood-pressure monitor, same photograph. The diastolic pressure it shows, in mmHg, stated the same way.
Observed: 89 (mmHg)
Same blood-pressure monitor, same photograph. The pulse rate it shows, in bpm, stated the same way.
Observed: 83 (bpm)
